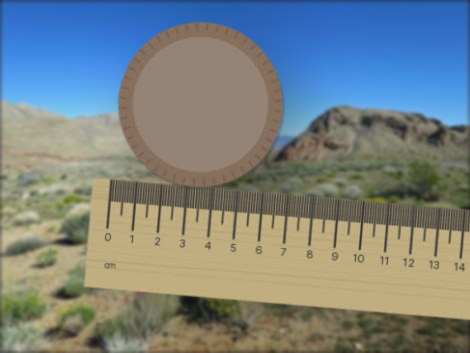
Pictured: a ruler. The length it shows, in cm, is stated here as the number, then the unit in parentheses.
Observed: 6.5 (cm)
